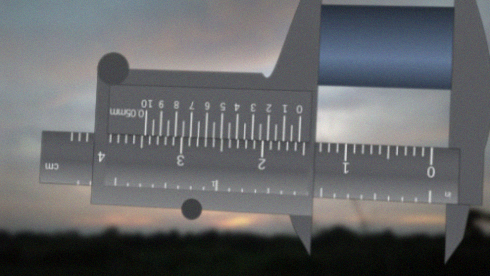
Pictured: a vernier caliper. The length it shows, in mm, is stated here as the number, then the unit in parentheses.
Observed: 15.6 (mm)
